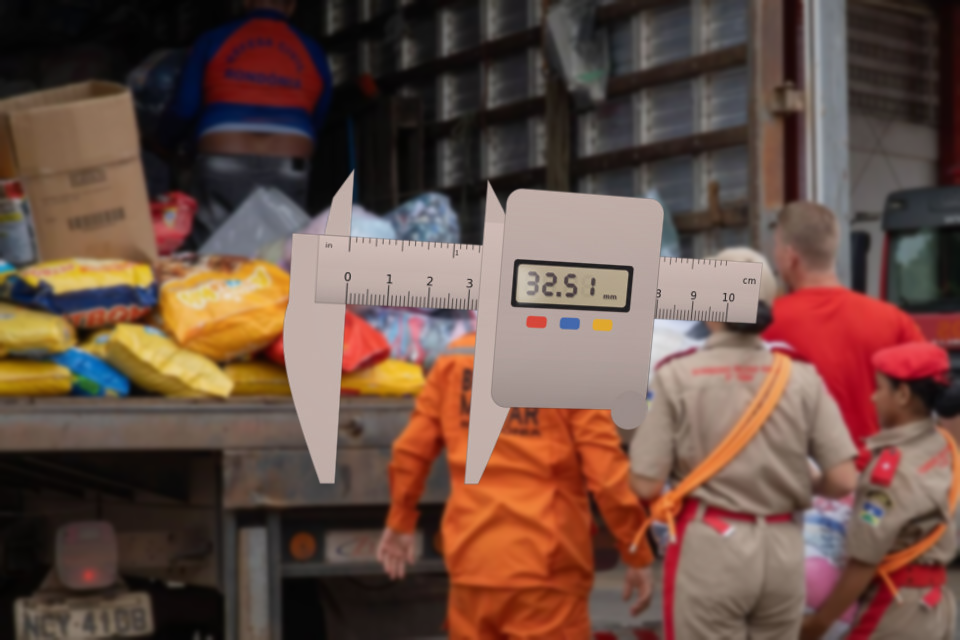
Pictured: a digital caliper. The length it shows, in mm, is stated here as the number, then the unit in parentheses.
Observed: 32.51 (mm)
